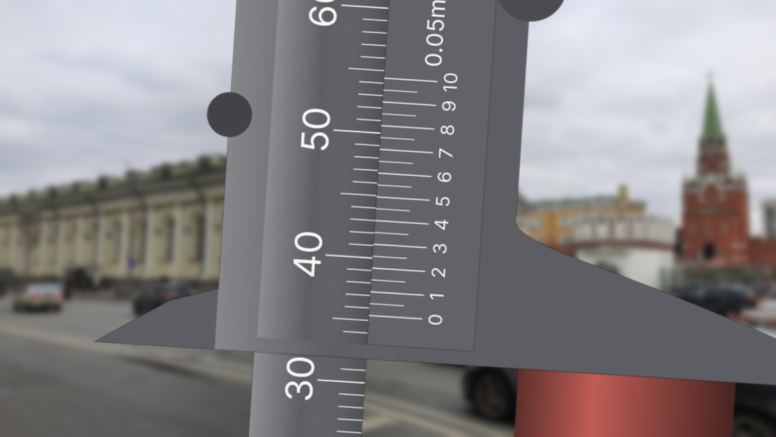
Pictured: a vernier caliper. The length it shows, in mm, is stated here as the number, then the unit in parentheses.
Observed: 35.4 (mm)
